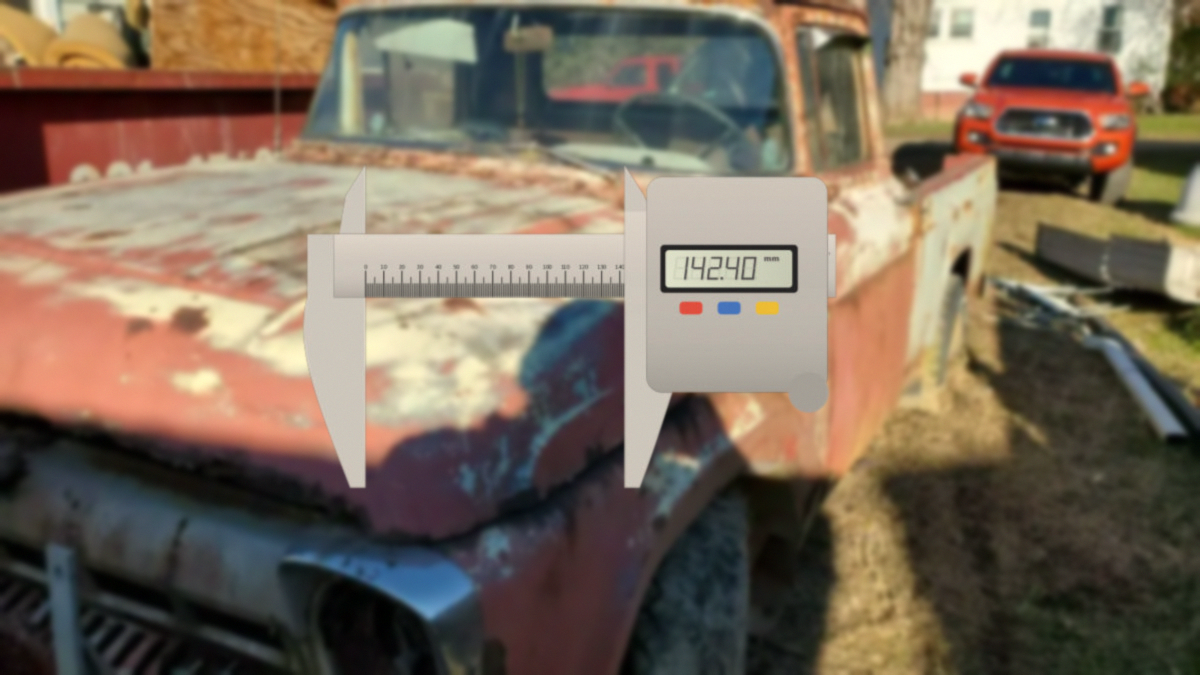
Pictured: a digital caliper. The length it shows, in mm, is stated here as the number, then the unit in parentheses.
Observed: 142.40 (mm)
